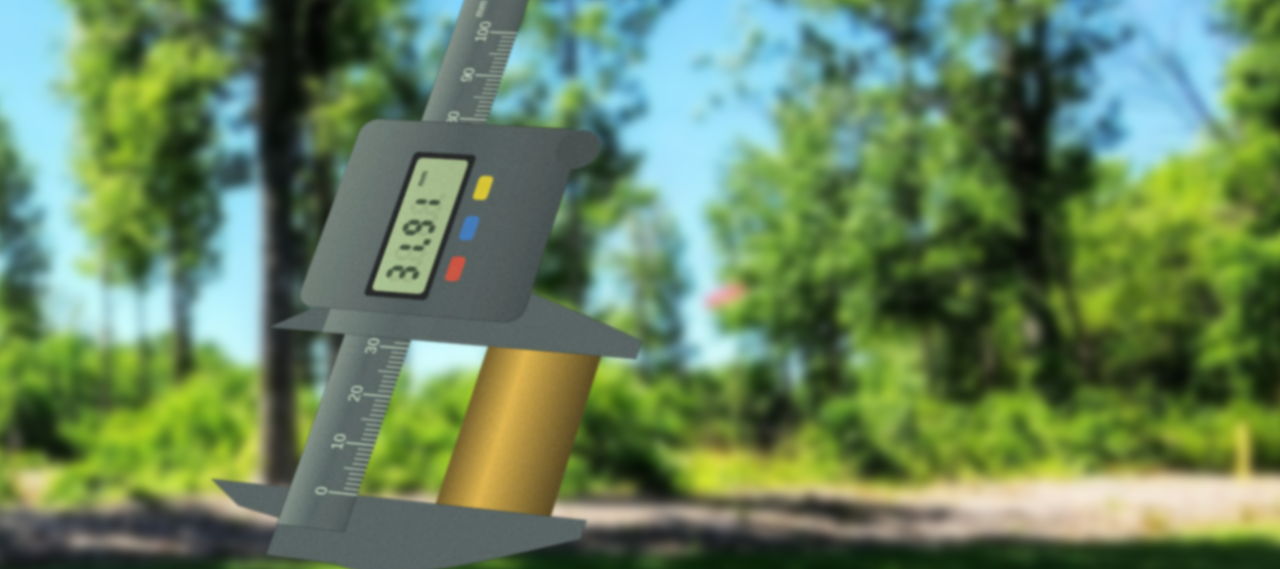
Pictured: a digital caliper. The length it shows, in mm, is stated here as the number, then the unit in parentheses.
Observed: 31.91 (mm)
